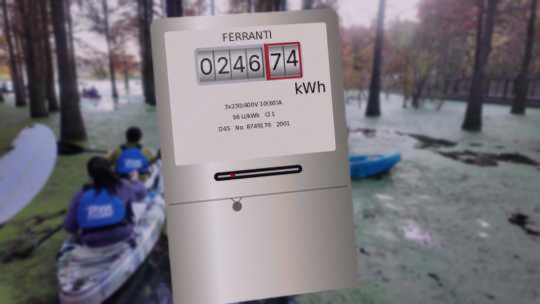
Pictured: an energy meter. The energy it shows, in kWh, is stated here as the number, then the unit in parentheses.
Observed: 246.74 (kWh)
